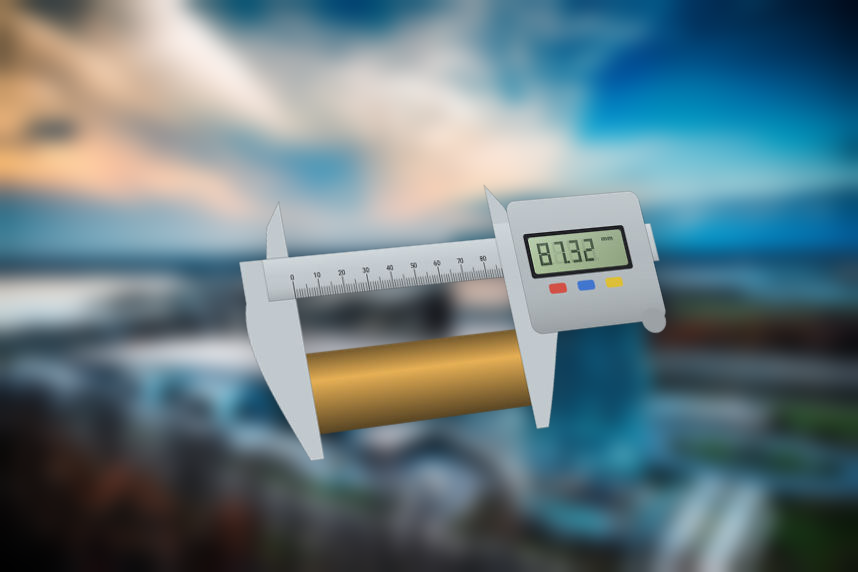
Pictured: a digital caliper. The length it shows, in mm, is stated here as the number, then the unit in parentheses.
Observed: 87.32 (mm)
